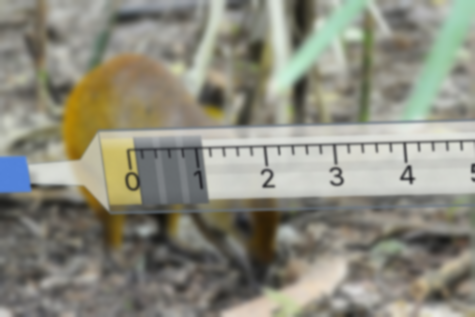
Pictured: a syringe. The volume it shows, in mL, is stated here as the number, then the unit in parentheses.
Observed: 0.1 (mL)
